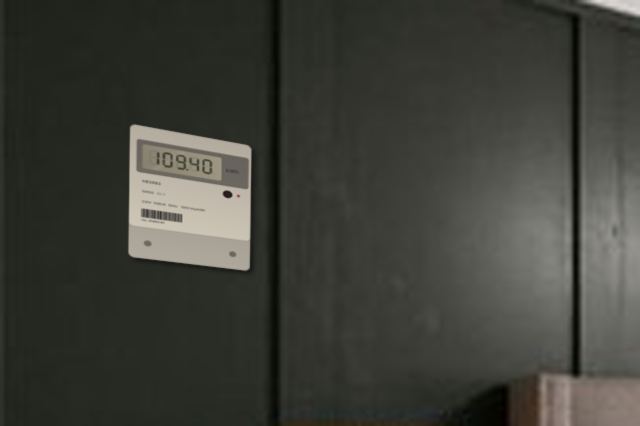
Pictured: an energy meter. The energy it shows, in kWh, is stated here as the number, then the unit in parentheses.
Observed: 109.40 (kWh)
